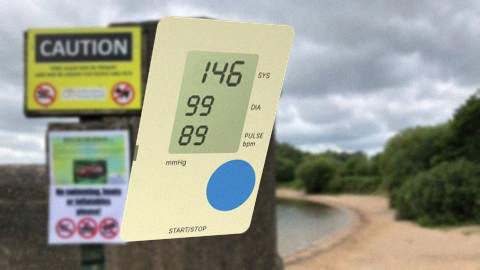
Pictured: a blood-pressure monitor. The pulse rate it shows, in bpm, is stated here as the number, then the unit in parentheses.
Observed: 89 (bpm)
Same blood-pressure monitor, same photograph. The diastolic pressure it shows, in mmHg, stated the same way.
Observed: 99 (mmHg)
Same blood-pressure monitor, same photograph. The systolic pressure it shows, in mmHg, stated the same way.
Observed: 146 (mmHg)
